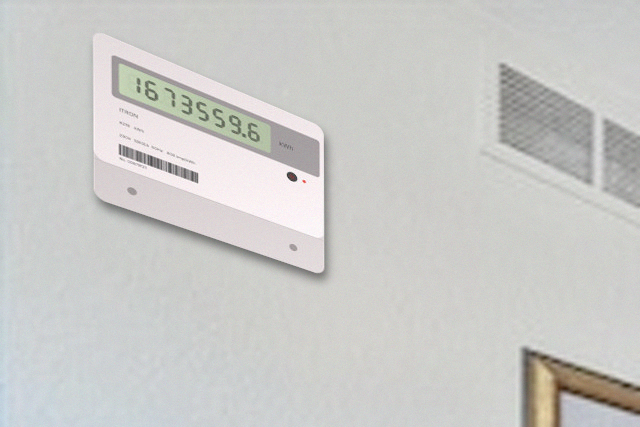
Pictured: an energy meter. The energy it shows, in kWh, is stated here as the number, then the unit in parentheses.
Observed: 1673559.6 (kWh)
